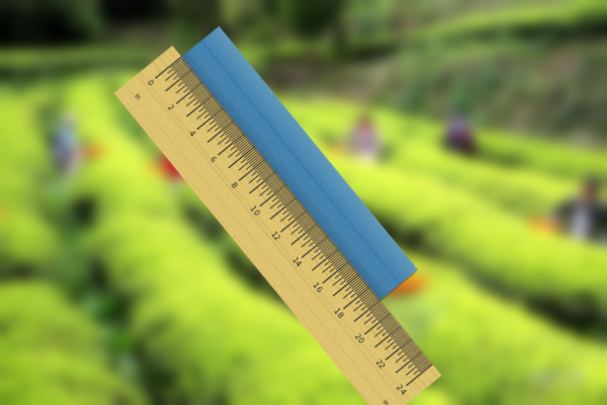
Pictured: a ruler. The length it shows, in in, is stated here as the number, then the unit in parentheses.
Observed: 19 (in)
